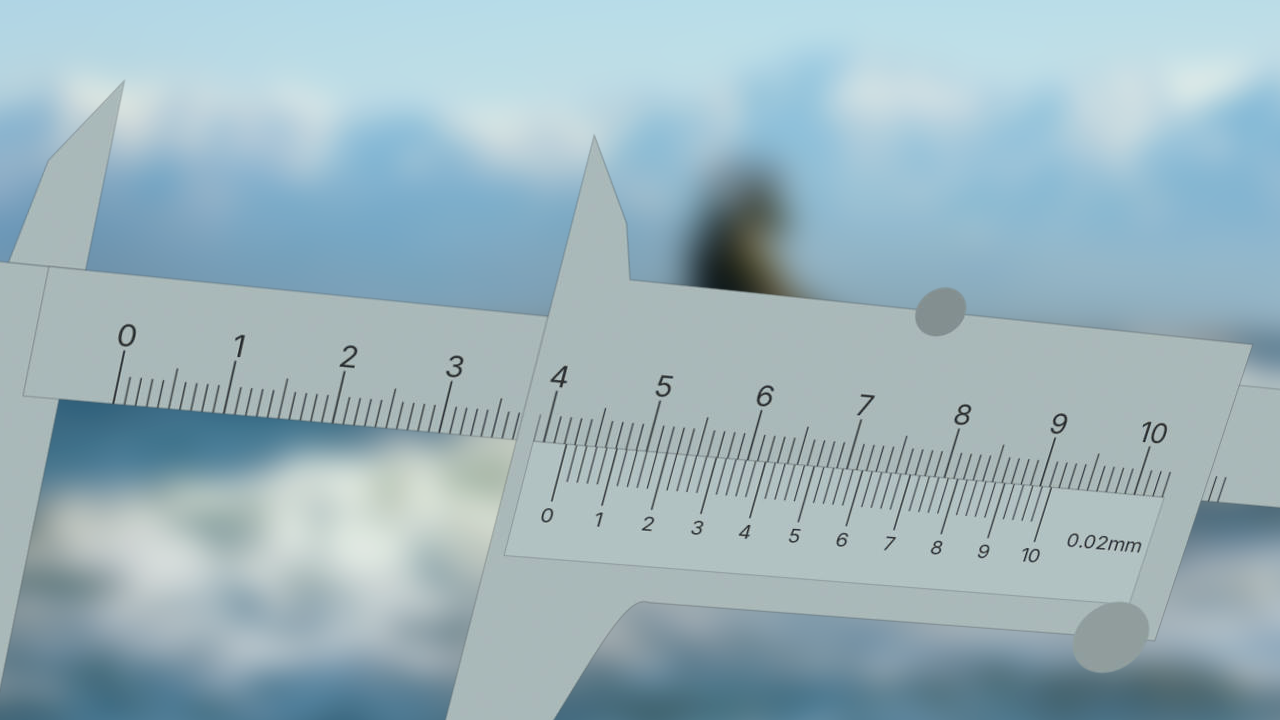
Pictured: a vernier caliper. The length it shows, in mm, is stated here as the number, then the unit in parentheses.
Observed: 42.2 (mm)
